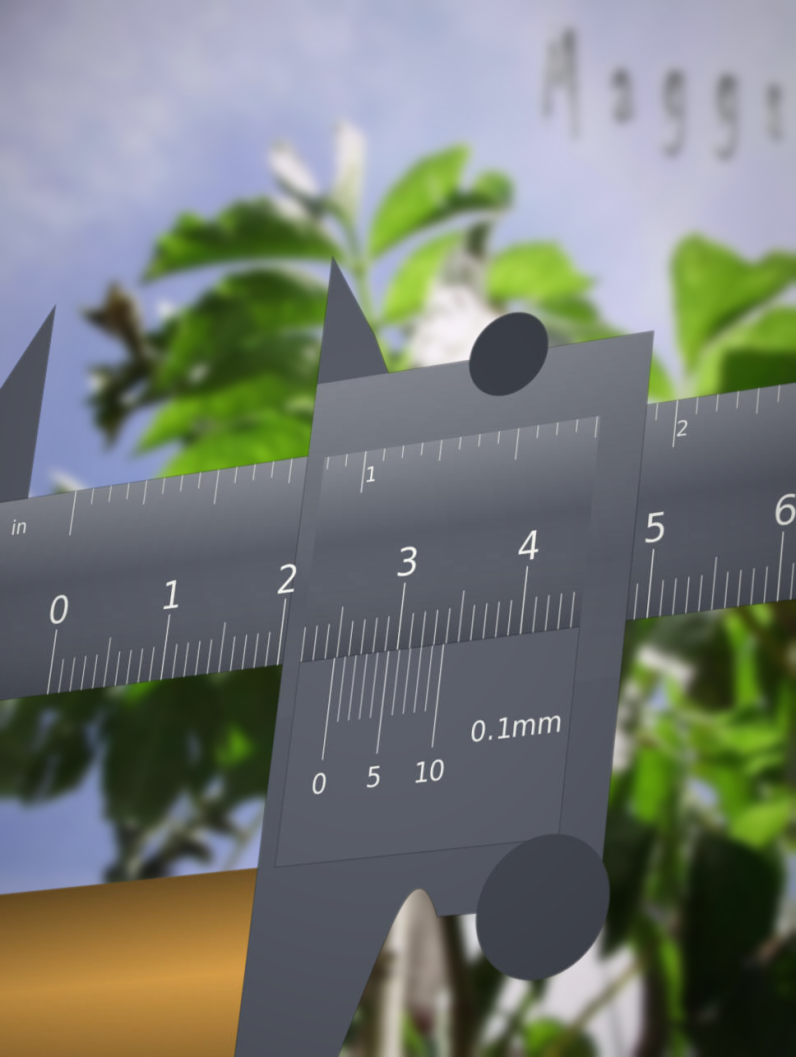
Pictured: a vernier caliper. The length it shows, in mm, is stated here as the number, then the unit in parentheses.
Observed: 24.8 (mm)
